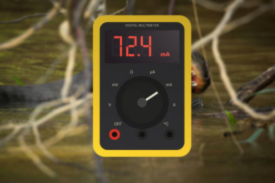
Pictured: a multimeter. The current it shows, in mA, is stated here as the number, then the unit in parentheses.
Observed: 72.4 (mA)
